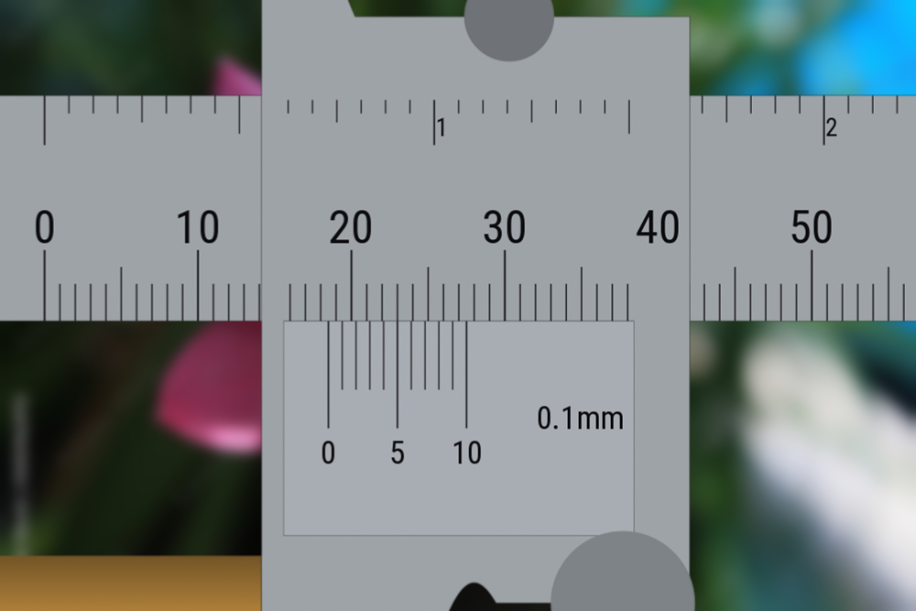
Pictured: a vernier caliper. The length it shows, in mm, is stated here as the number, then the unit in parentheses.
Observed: 18.5 (mm)
